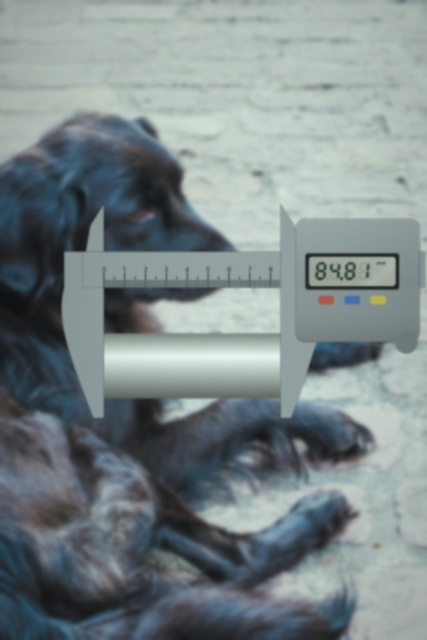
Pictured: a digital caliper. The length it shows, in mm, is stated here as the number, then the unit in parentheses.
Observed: 84.81 (mm)
